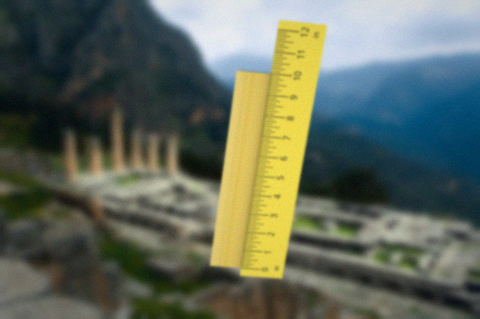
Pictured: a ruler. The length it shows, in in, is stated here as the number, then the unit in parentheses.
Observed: 10 (in)
